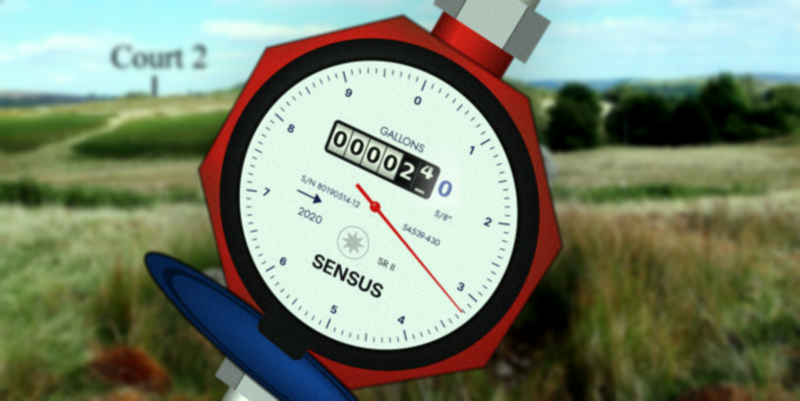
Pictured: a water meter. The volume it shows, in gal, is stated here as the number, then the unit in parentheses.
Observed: 243.2 (gal)
